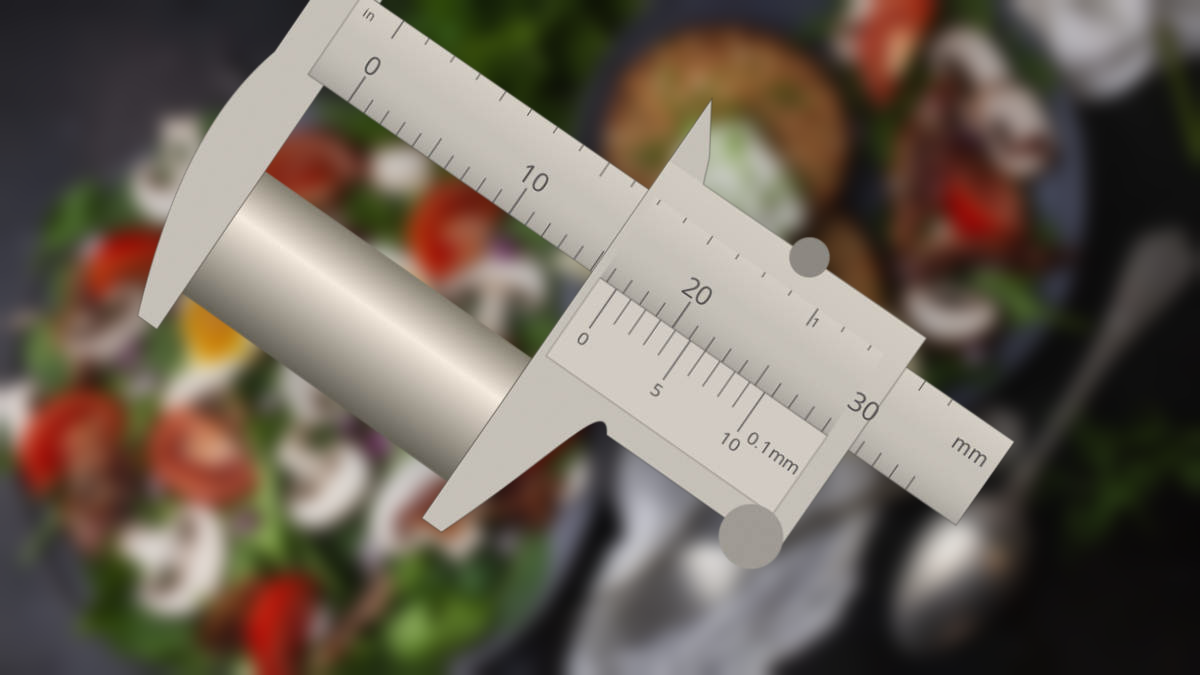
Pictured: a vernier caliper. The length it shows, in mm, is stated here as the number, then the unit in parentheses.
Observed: 16.6 (mm)
